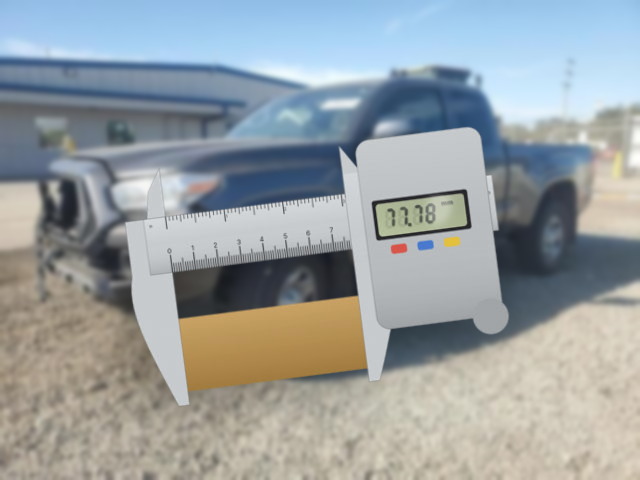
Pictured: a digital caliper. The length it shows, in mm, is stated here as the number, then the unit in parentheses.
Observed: 77.78 (mm)
